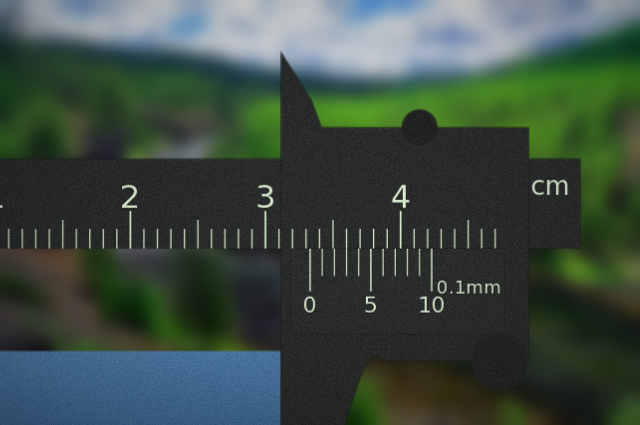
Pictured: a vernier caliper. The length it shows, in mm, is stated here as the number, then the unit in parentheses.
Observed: 33.3 (mm)
